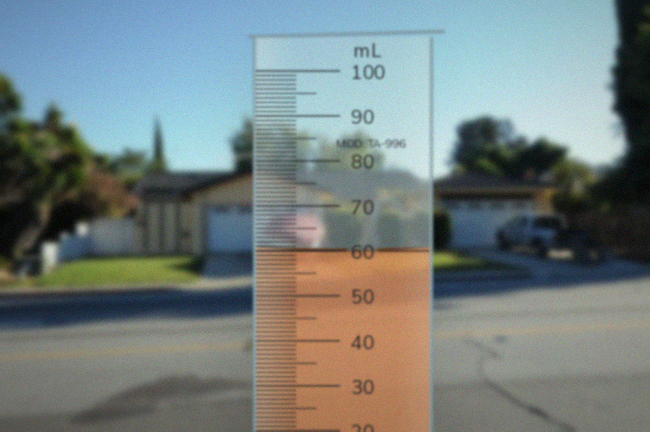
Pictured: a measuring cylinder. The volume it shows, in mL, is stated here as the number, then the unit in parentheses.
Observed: 60 (mL)
